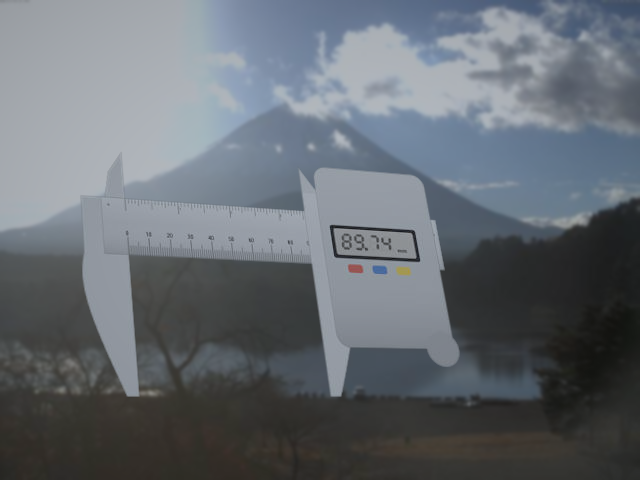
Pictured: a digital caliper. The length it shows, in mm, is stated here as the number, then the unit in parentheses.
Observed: 89.74 (mm)
